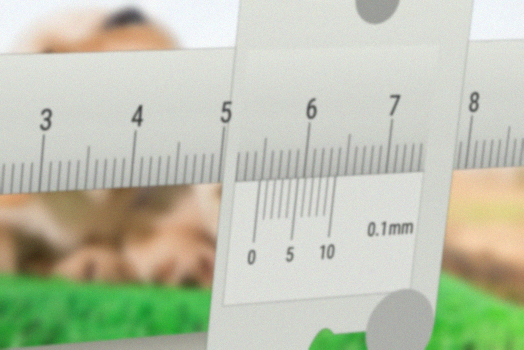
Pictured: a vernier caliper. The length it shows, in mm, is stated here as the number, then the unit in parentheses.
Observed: 54.8 (mm)
